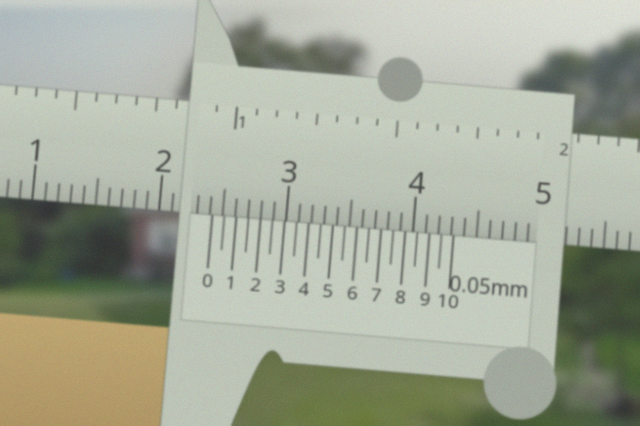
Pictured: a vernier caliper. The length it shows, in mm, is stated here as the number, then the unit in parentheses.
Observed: 24.2 (mm)
